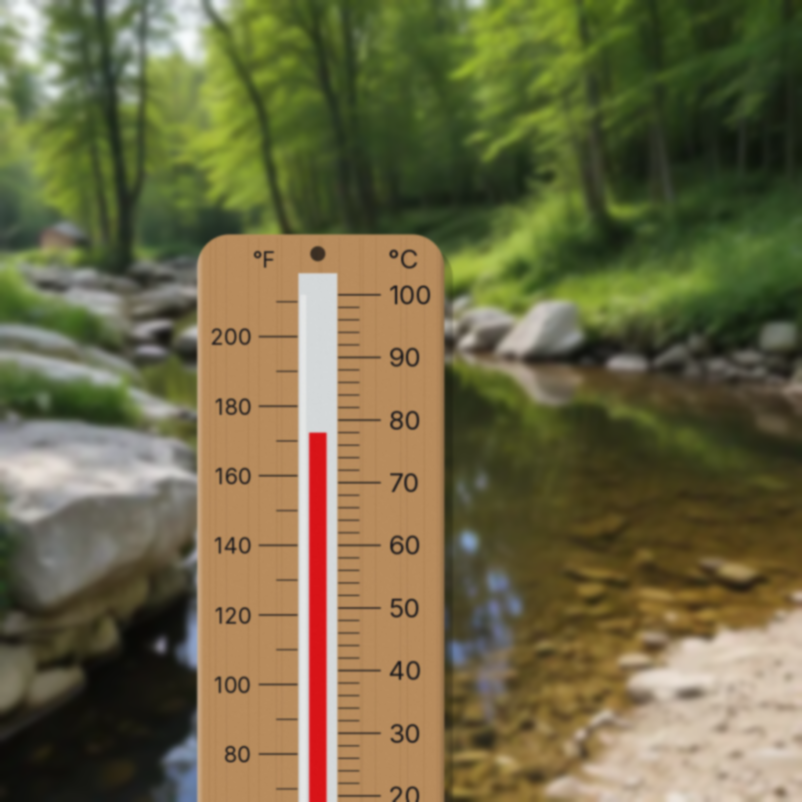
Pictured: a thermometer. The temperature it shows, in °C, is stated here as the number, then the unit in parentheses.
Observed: 78 (°C)
